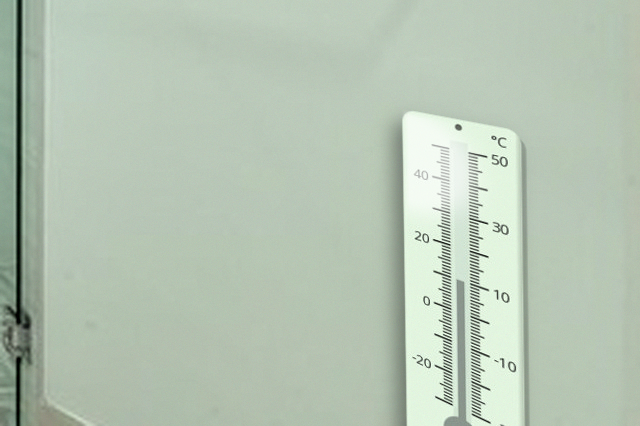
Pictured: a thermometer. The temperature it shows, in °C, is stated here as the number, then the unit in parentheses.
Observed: 10 (°C)
